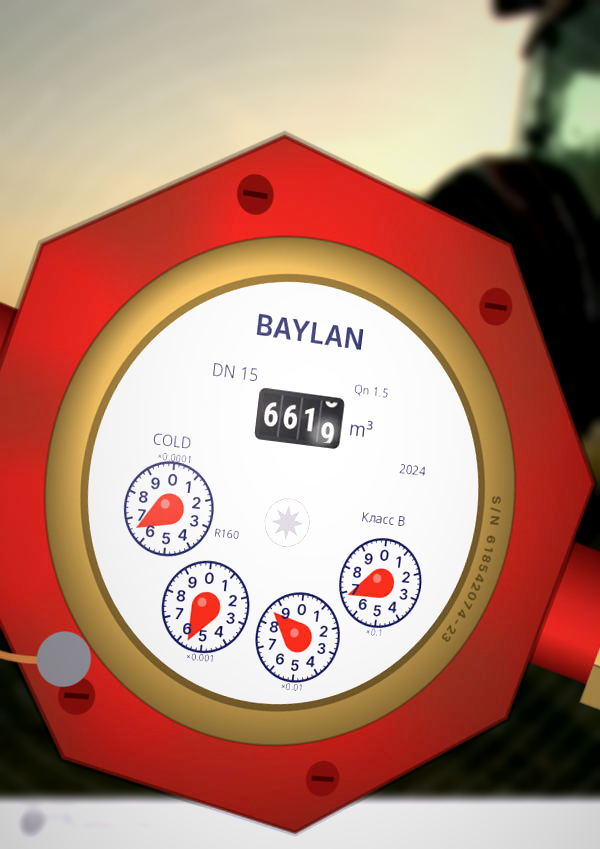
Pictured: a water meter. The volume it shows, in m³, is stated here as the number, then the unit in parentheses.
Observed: 6618.6856 (m³)
